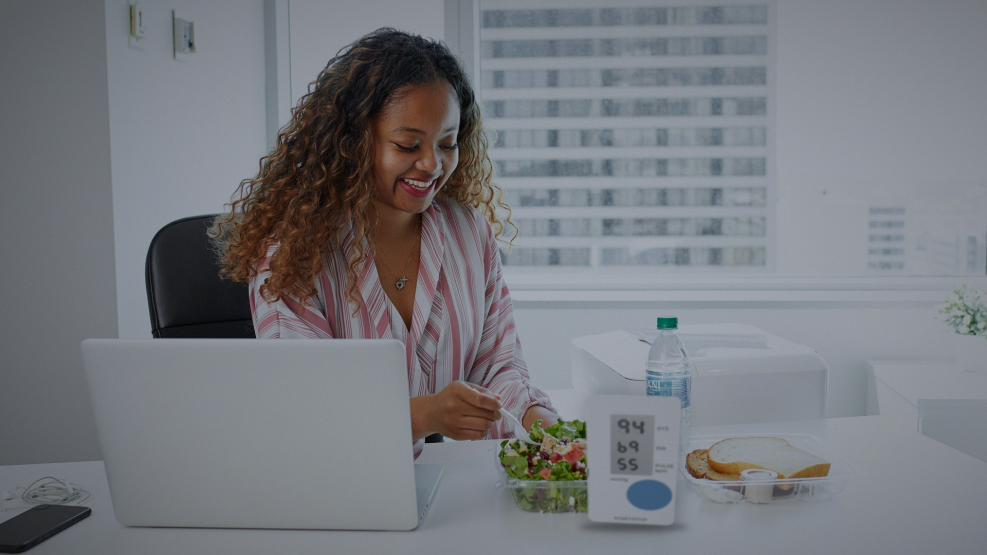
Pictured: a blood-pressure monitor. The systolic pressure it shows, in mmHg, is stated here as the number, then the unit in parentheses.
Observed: 94 (mmHg)
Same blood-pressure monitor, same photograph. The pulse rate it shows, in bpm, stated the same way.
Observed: 55 (bpm)
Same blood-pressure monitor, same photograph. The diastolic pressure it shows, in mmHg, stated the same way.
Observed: 69 (mmHg)
